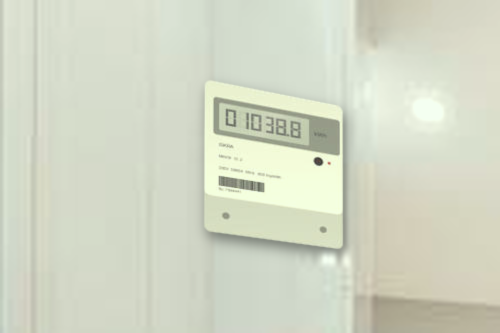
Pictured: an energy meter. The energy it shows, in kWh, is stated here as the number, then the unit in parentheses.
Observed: 1038.8 (kWh)
